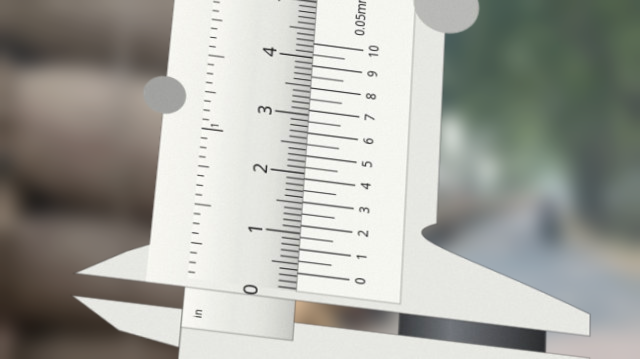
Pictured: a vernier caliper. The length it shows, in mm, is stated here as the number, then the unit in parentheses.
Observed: 3.5 (mm)
